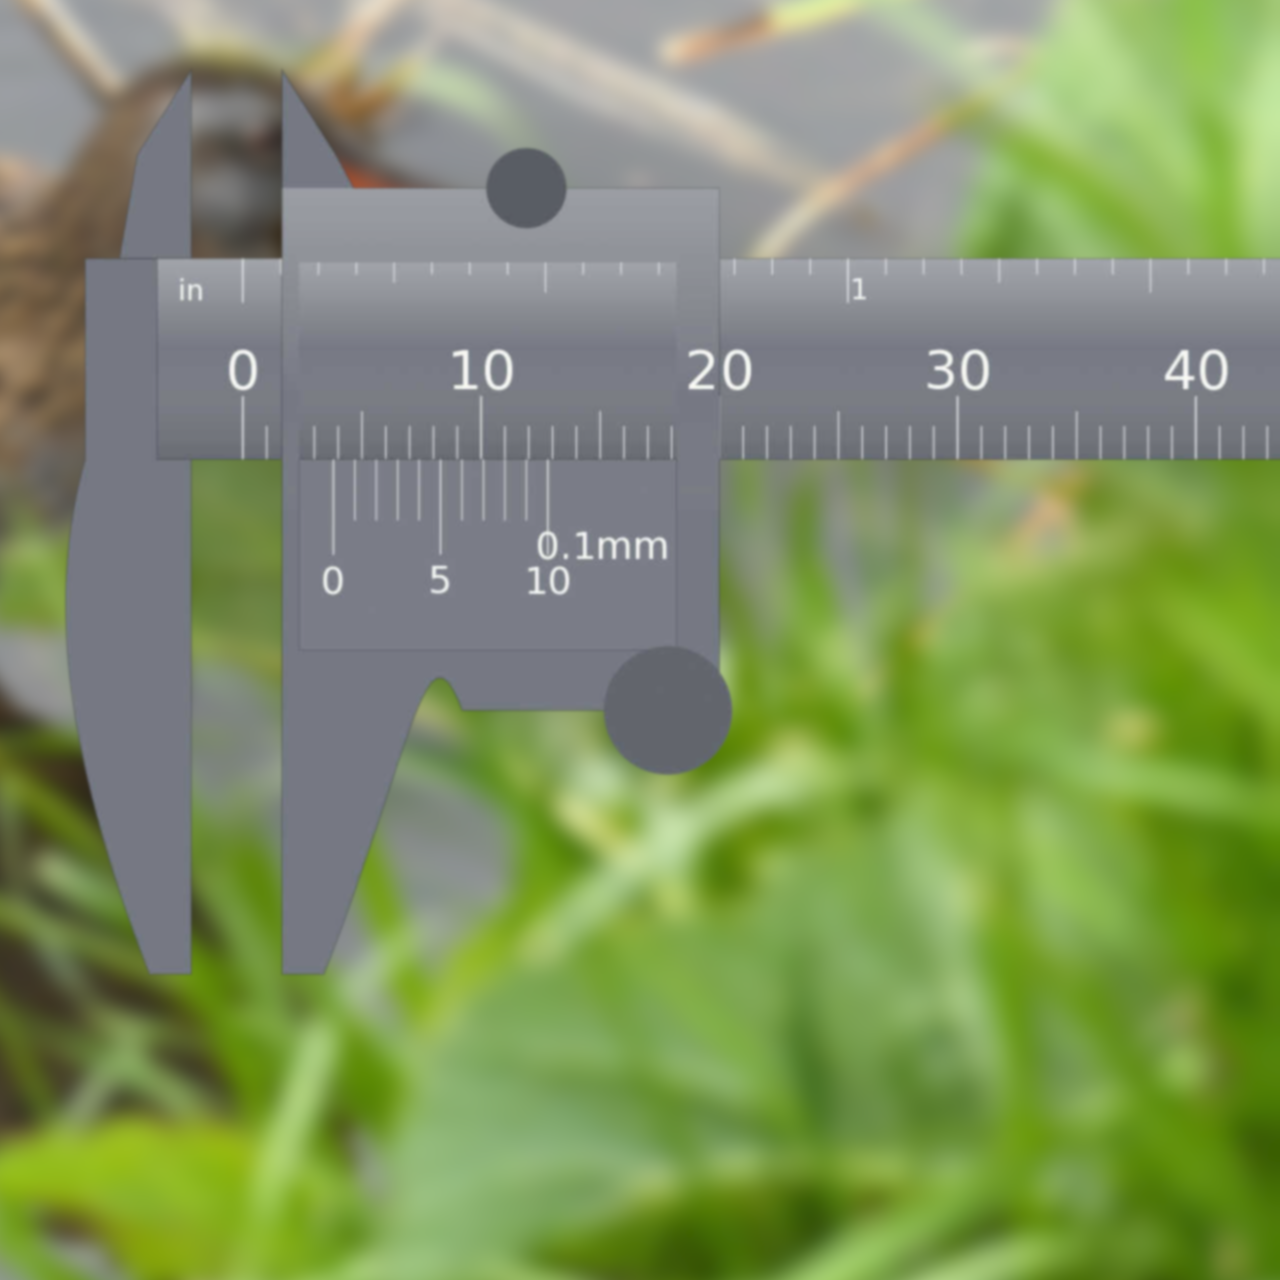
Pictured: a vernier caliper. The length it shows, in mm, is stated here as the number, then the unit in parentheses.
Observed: 3.8 (mm)
